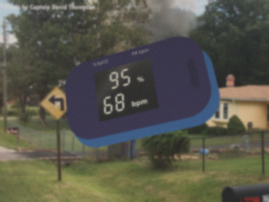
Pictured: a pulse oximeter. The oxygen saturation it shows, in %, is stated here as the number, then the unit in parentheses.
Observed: 95 (%)
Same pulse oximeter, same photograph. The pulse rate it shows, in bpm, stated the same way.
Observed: 68 (bpm)
